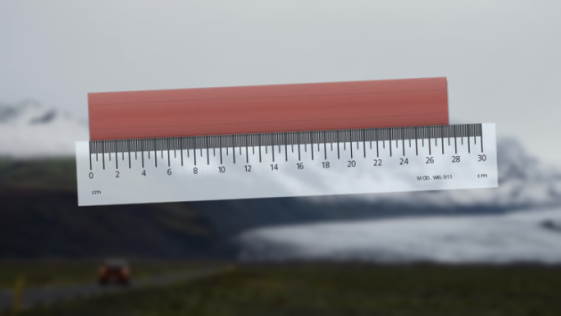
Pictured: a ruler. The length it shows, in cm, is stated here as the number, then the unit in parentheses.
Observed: 27.5 (cm)
